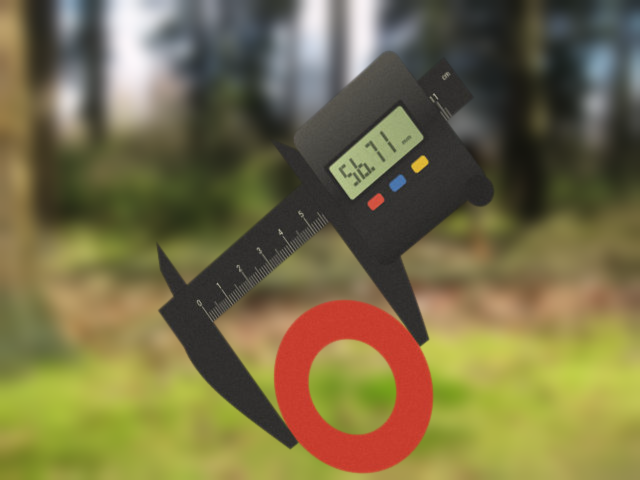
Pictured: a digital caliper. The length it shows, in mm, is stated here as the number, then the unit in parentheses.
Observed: 56.71 (mm)
